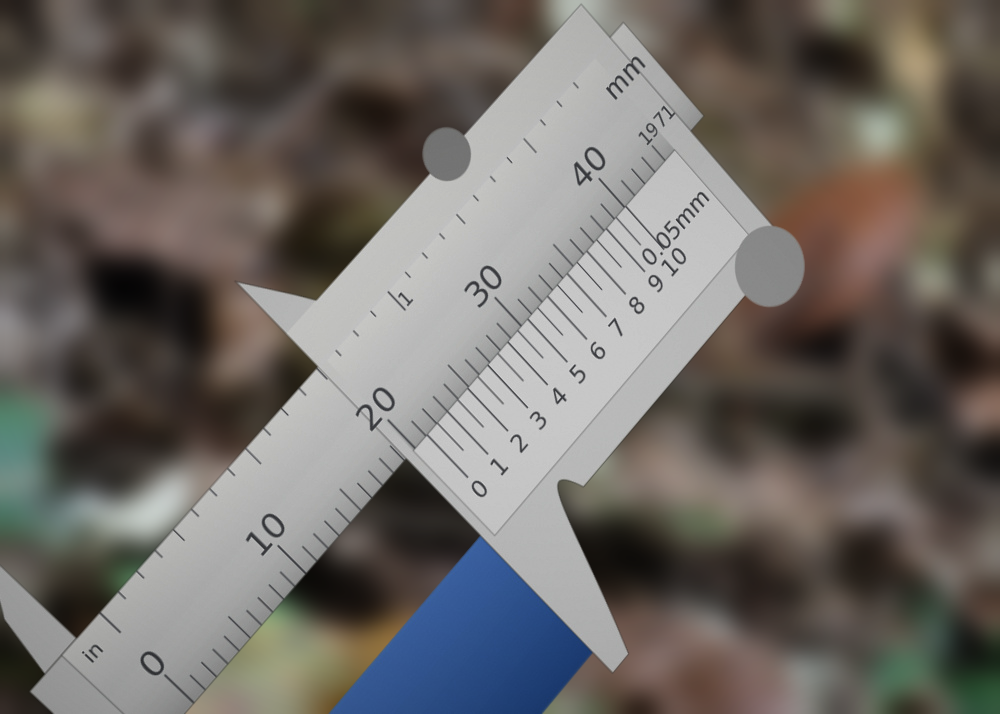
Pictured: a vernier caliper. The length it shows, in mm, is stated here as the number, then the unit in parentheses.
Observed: 21.1 (mm)
